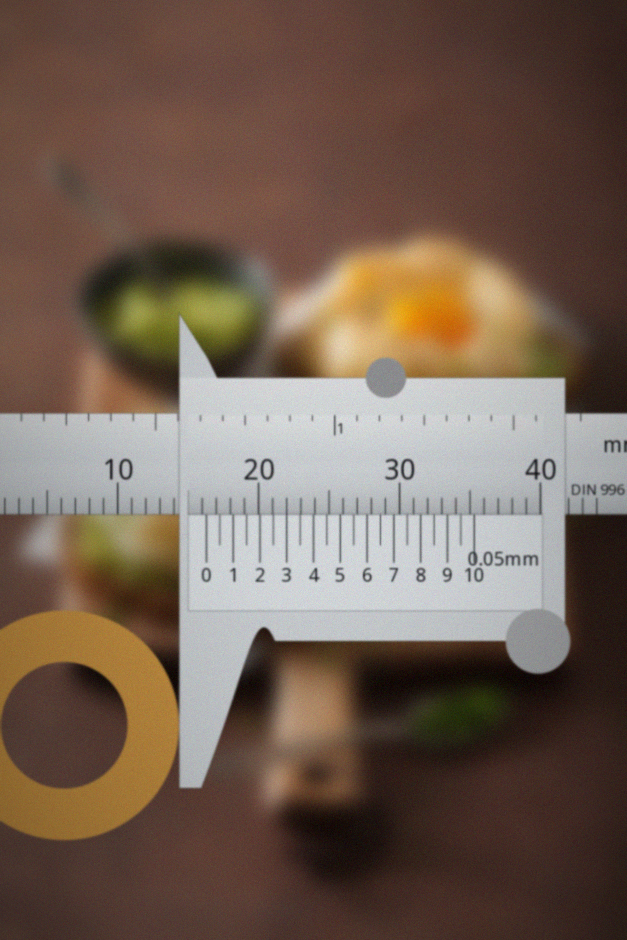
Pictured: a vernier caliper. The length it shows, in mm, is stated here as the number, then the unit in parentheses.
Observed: 16.3 (mm)
